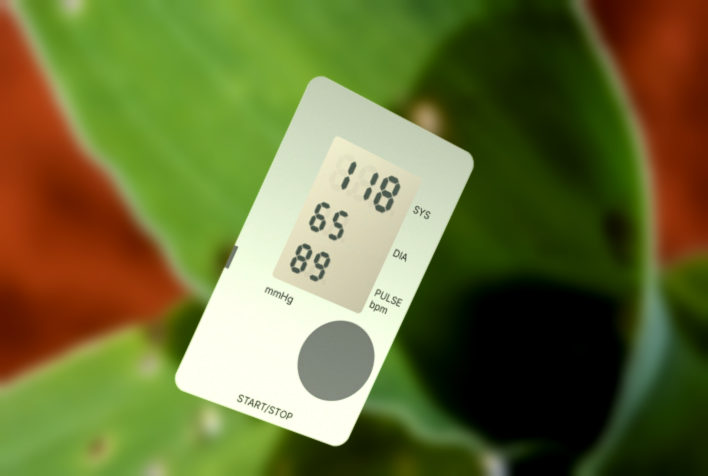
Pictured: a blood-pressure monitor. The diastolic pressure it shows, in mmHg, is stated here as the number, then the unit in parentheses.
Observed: 65 (mmHg)
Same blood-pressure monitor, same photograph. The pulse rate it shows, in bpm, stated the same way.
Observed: 89 (bpm)
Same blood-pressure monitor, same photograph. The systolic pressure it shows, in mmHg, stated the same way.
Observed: 118 (mmHg)
